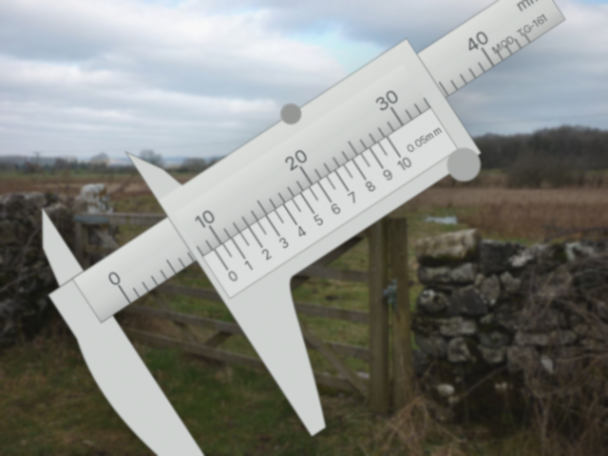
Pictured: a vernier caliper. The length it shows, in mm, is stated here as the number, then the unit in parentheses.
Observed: 9.2 (mm)
